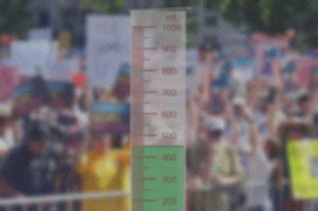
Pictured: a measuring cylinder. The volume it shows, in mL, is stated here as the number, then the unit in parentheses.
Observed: 450 (mL)
